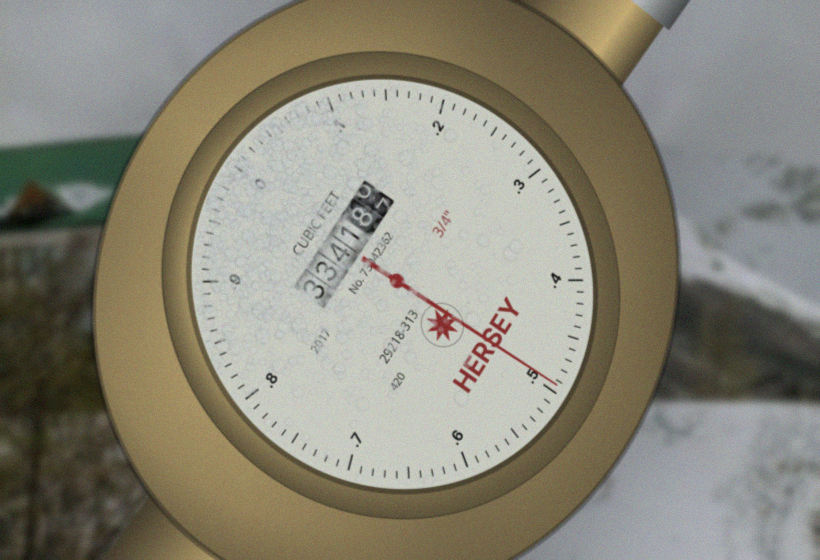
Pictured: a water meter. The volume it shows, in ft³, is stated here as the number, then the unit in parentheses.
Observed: 334186.49 (ft³)
